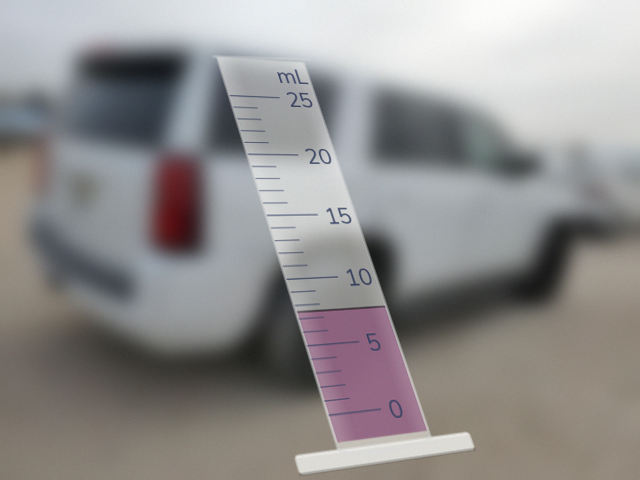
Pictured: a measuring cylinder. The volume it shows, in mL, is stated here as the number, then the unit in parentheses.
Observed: 7.5 (mL)
